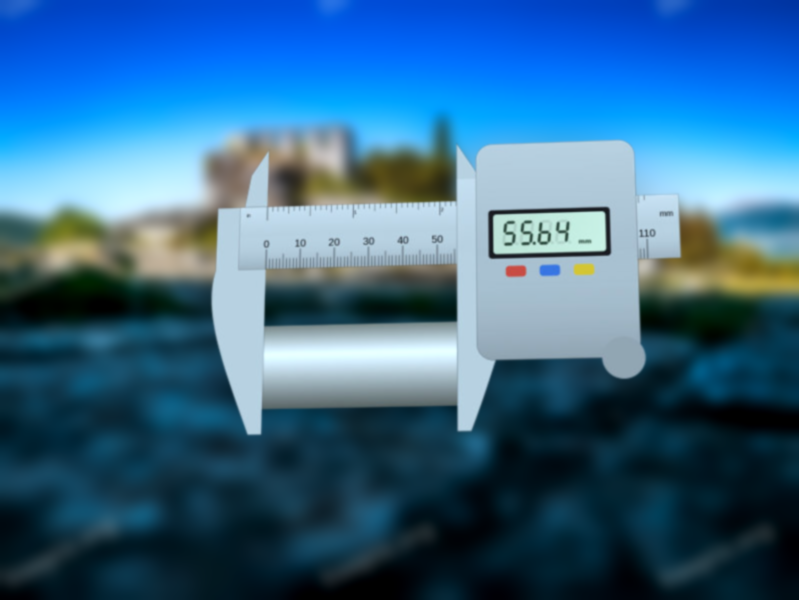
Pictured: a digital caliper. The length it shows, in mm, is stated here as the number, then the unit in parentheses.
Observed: 55.64 (mm)
